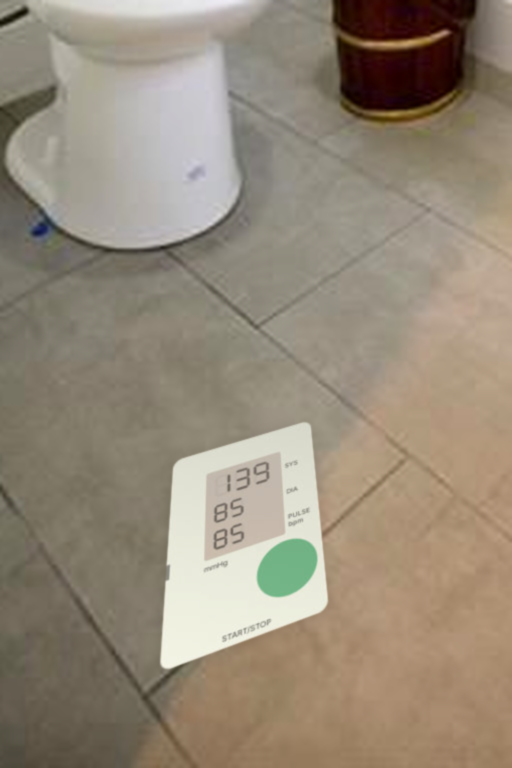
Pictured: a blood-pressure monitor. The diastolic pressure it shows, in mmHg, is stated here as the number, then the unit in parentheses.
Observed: 85 (mmHg)
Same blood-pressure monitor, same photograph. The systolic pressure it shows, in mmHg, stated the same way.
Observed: 139 (mmHg)
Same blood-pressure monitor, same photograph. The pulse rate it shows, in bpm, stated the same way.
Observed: 85 (bpm)
